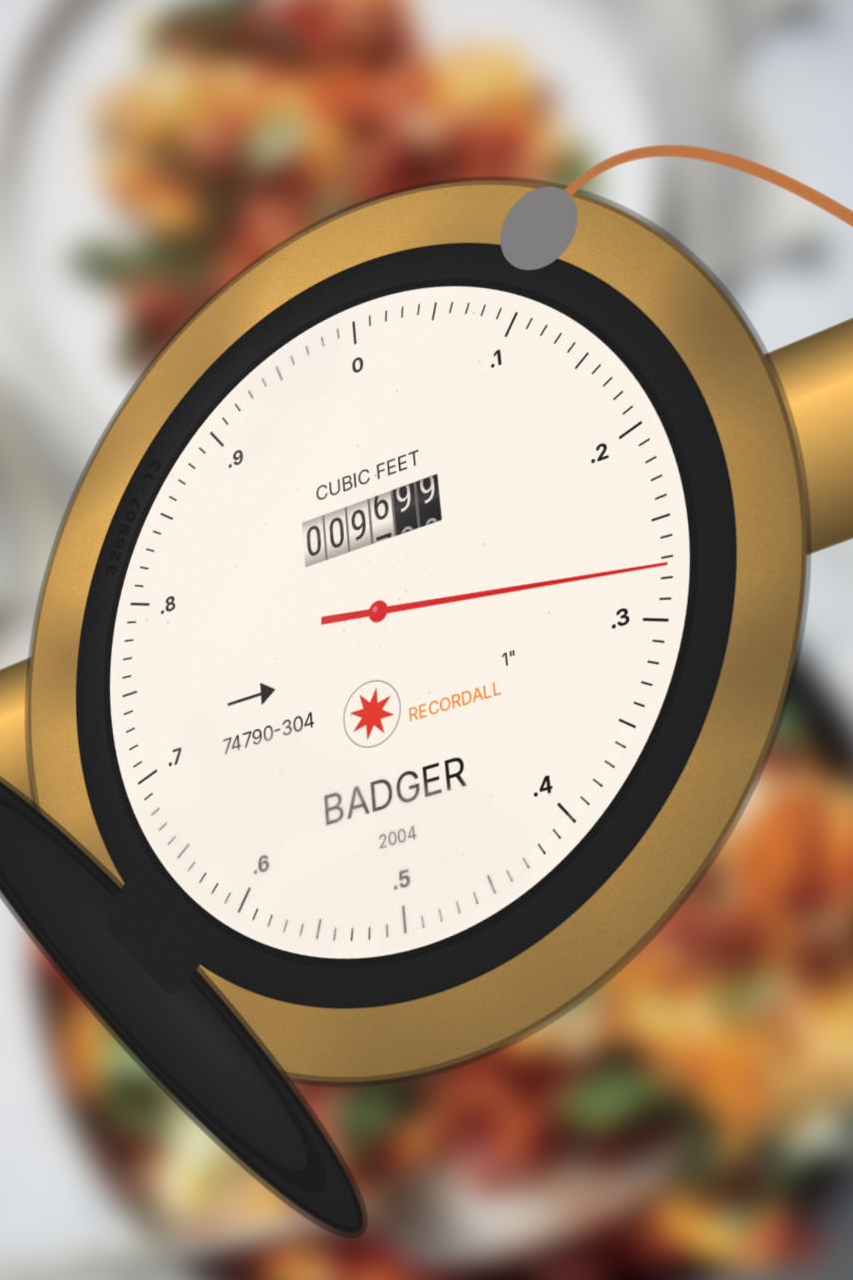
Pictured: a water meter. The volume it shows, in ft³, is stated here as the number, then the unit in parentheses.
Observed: 9699.27 (ft³)
